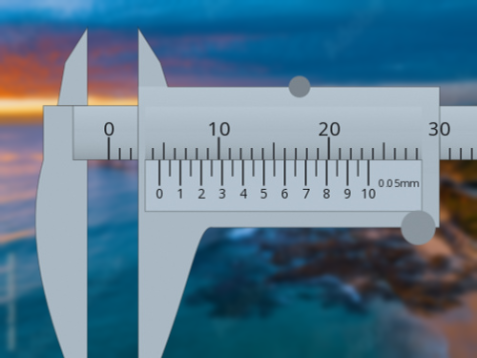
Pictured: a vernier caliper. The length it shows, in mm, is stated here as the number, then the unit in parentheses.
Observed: 4.6 (mm)
